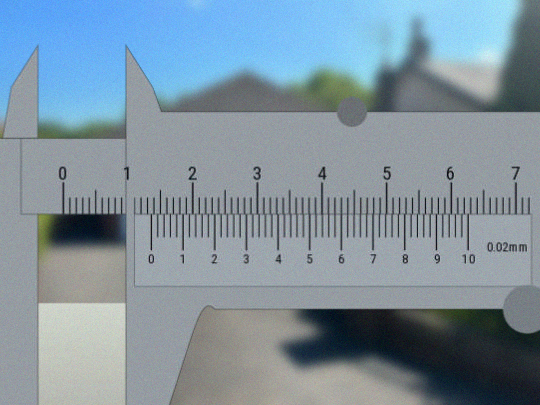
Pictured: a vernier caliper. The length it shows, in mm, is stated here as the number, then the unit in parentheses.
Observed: 13.6 (mm)
